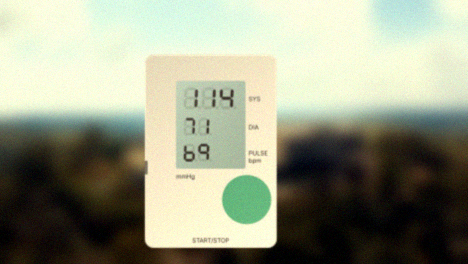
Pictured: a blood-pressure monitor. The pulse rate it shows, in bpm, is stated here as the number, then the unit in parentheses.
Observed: 69 (bpm)
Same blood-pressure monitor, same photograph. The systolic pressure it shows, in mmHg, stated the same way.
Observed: 114 (mmHg)
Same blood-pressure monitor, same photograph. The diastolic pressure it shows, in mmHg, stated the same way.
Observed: 71 (mmHg)
